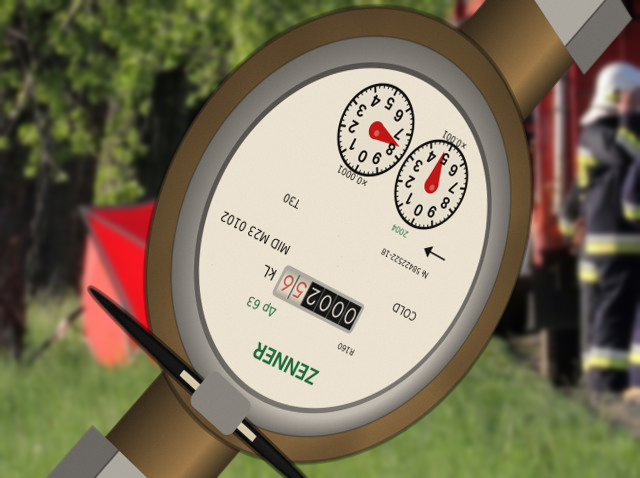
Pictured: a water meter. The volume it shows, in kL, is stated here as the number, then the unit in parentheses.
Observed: 2.5647 (kL)
